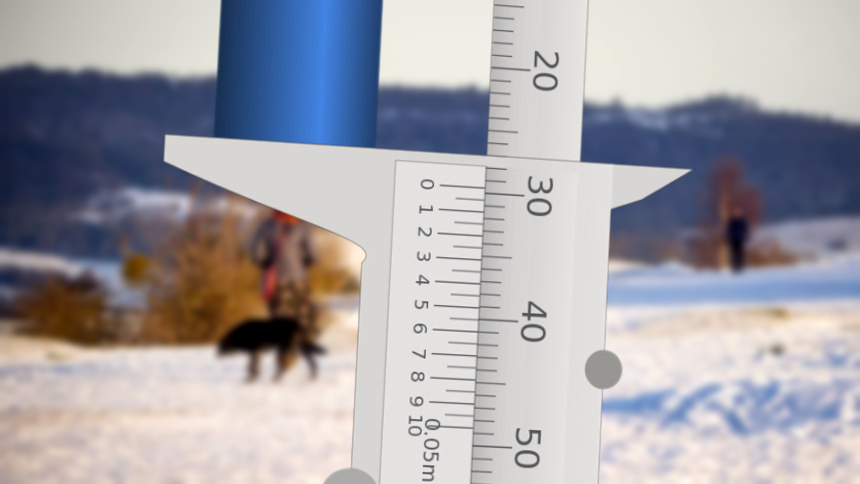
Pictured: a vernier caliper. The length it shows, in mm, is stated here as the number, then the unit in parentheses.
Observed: 29.6 (mm)
